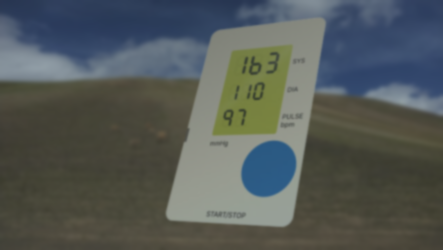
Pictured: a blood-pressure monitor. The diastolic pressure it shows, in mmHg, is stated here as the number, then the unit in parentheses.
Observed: 110 (mmHg)
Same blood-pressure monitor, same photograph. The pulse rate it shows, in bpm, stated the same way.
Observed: 97 (bpm)
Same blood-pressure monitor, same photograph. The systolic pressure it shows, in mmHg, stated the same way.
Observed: 163 (mmHg)
